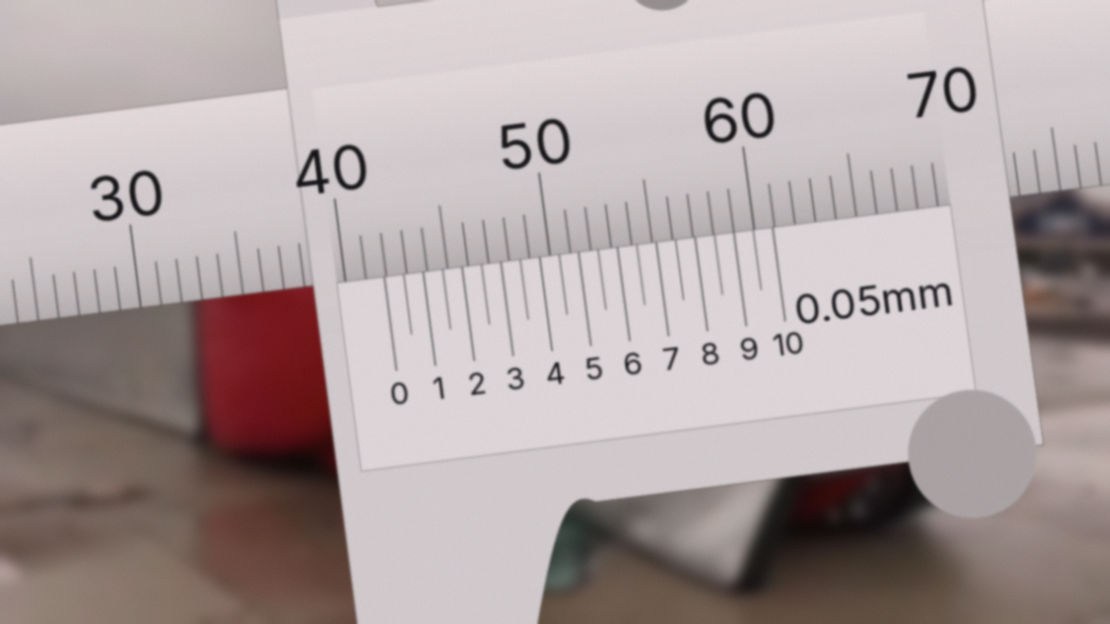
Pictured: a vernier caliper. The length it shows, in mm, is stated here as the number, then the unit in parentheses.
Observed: 41.9 (mm)
